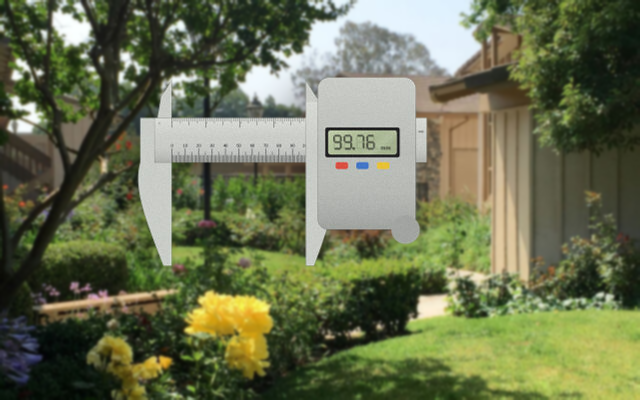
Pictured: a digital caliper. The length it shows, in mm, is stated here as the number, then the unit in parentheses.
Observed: 99.76 (mm)
